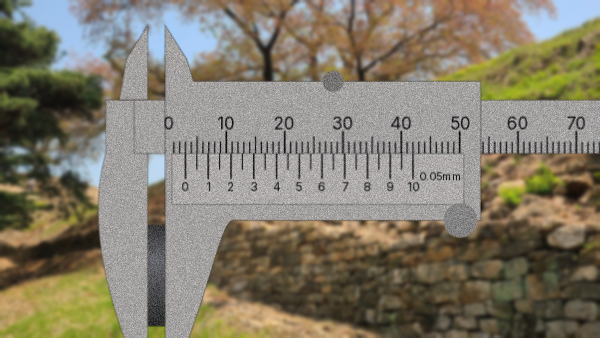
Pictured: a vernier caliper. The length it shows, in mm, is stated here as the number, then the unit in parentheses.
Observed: 3.0 (mm)
